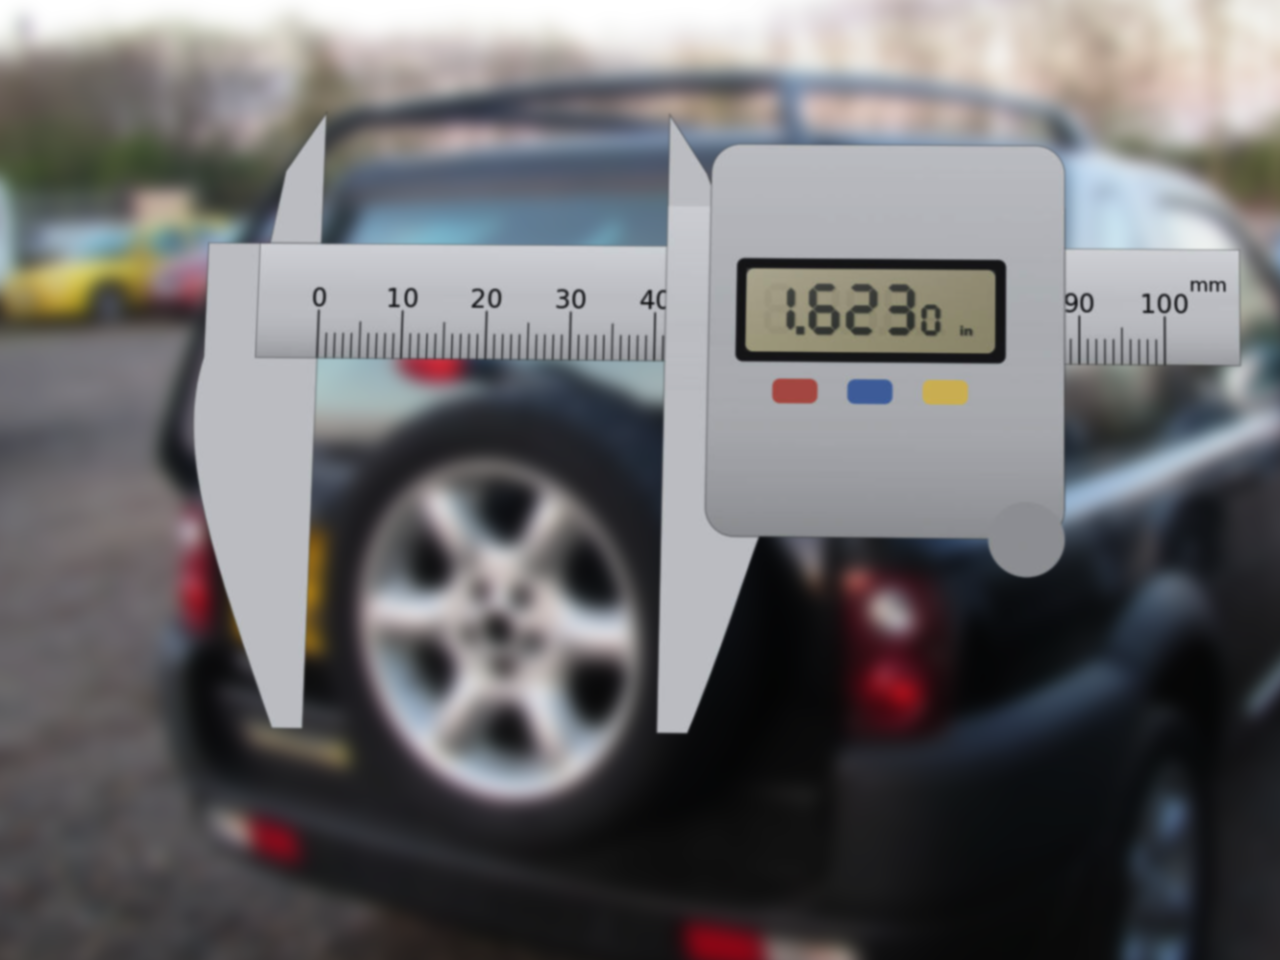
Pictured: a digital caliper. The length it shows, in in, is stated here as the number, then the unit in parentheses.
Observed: 1.6230 (in)
